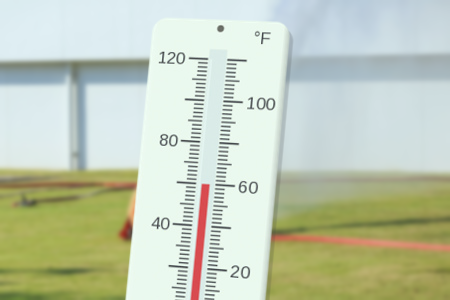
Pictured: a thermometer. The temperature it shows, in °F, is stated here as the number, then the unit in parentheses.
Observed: 60 (°F)
